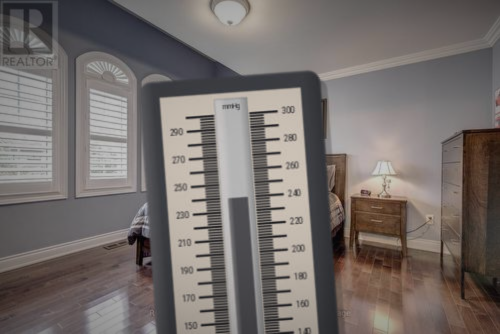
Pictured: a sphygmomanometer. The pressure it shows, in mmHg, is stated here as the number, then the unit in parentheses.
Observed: 240 (mmHg)
